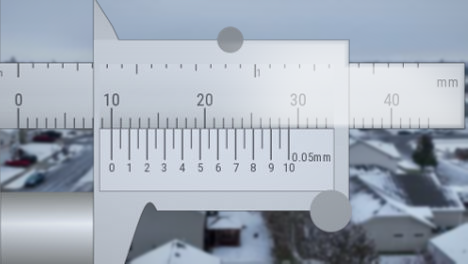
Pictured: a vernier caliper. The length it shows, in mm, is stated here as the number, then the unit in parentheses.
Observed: 10.0 (mm)
